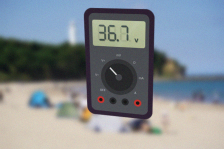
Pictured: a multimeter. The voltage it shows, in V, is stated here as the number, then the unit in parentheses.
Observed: 36.7 (V)
